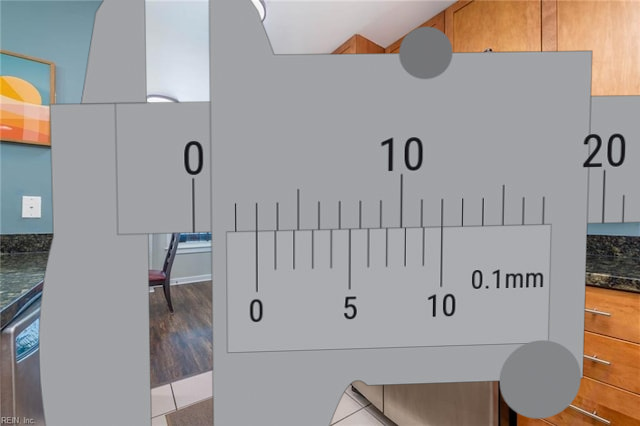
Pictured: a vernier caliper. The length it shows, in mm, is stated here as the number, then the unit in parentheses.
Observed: 3.0 (mm)
